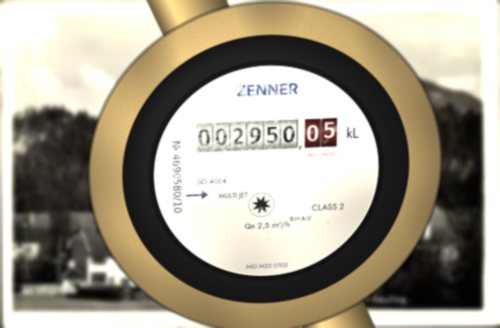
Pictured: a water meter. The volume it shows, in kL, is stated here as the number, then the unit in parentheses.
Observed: 2950.05 (kL)
